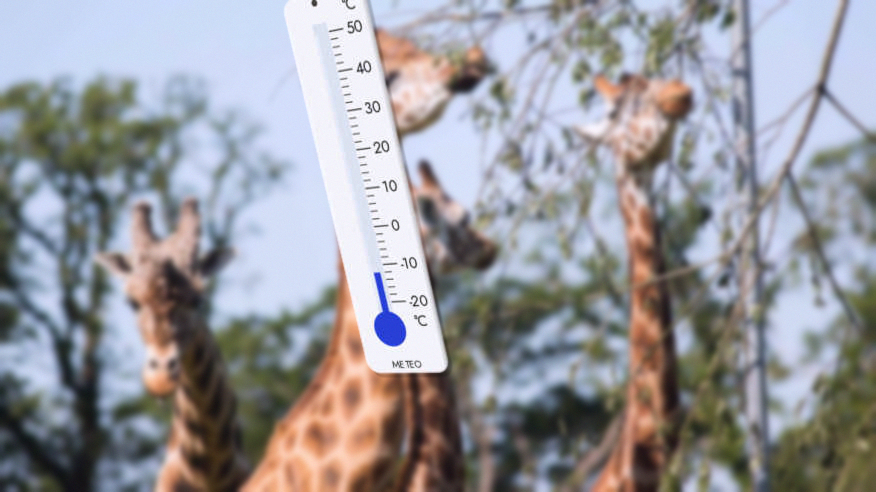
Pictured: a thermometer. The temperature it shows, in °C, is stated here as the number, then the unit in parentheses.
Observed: -12 (°C)
